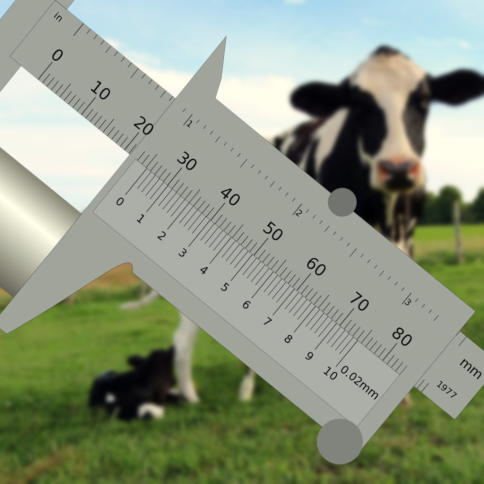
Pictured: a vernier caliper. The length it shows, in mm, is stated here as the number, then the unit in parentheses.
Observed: 25.2 (mm)
